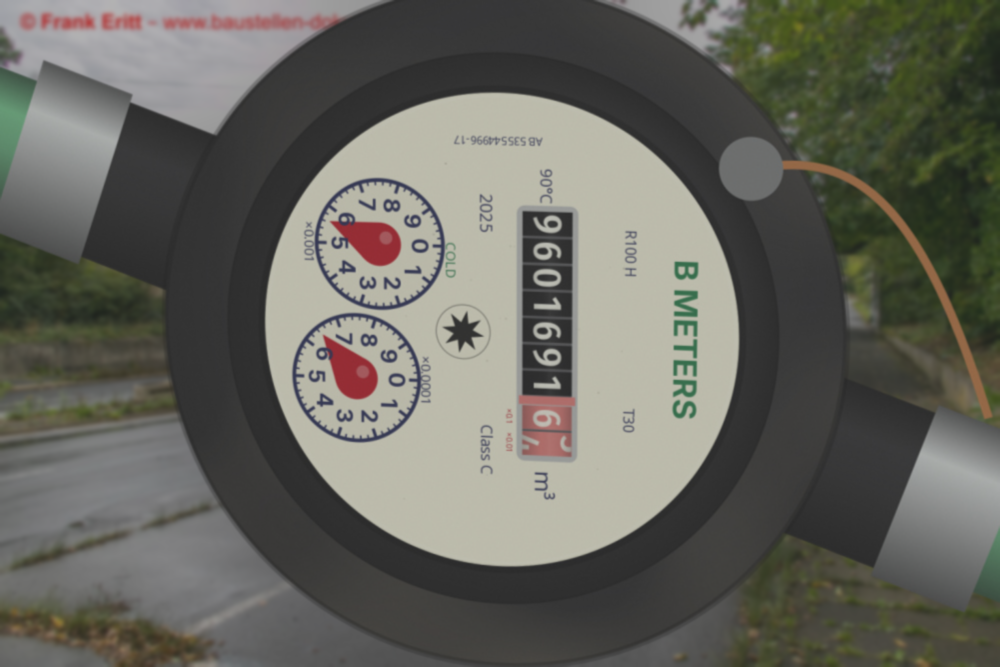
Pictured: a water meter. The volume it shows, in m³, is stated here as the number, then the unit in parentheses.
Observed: 9601691.6356 (m³)
